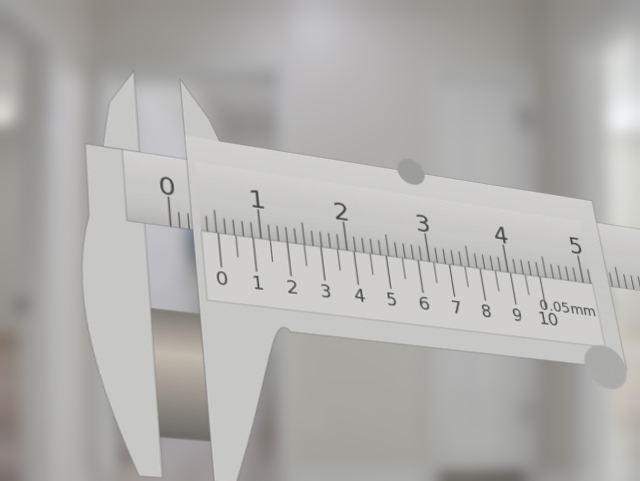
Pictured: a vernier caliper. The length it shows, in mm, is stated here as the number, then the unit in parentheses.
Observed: 5.2 (mm)
